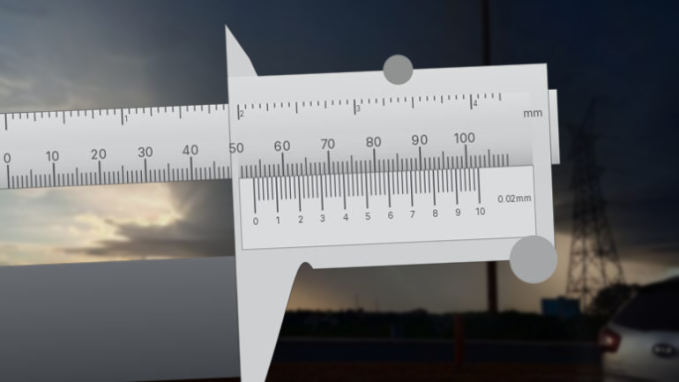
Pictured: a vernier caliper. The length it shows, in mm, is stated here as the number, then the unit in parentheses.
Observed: 53.5 (mm)
